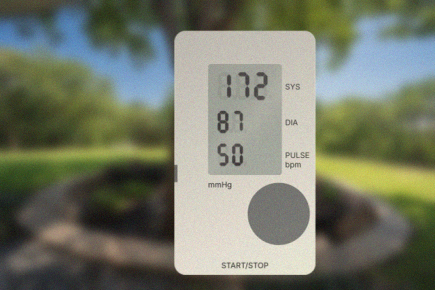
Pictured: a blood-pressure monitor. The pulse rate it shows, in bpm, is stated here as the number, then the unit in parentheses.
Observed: 50 (bpm)
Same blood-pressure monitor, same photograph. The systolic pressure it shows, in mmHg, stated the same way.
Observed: 172 (mmHg)
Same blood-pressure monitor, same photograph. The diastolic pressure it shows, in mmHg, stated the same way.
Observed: 87 (mmHg)
